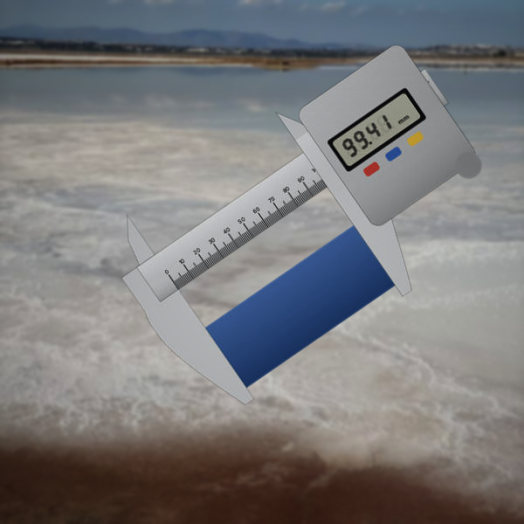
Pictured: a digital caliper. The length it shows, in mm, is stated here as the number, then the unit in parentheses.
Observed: 99.41 (mm)
